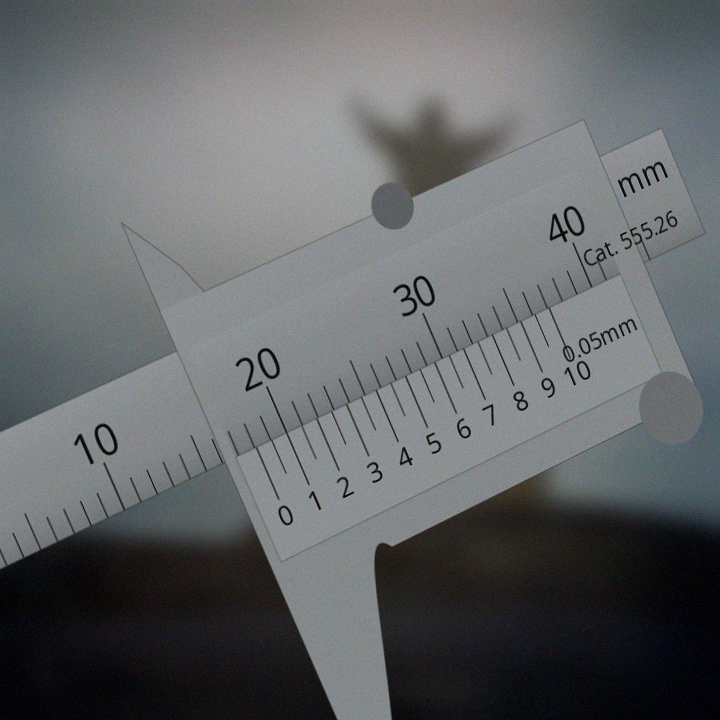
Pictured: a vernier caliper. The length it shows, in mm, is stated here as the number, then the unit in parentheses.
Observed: 18.1 (mm)
